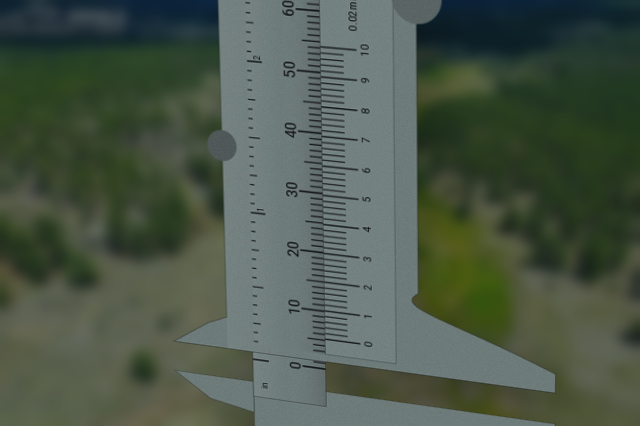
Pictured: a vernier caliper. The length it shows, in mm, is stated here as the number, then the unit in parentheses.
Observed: 5.2 (mm)
